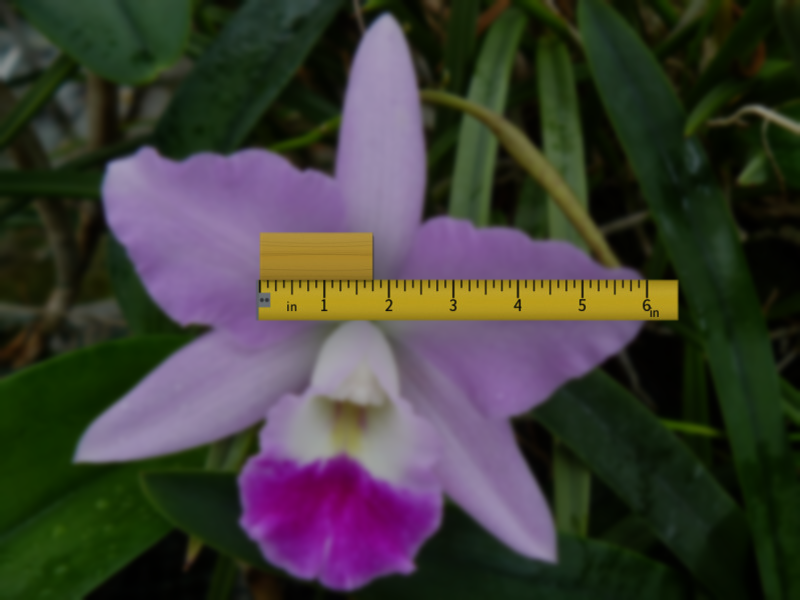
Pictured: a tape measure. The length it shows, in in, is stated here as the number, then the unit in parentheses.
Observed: 1.75 (in)
